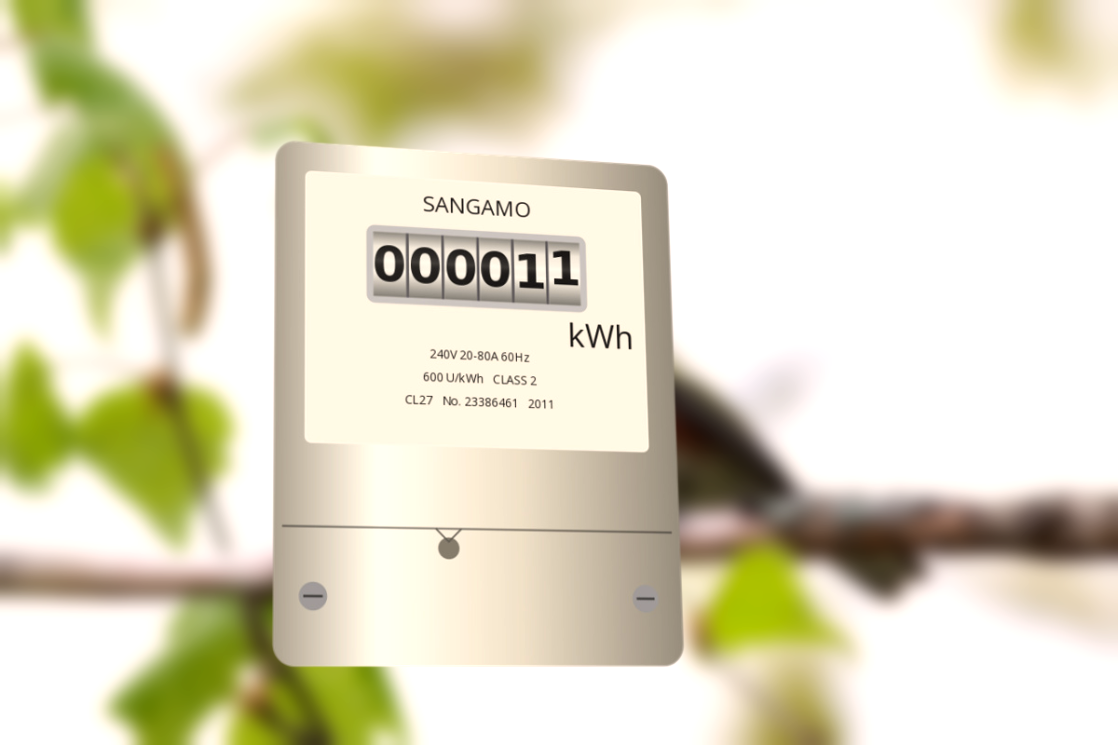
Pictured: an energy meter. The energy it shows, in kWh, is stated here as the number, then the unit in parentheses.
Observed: 11 (kWh)
